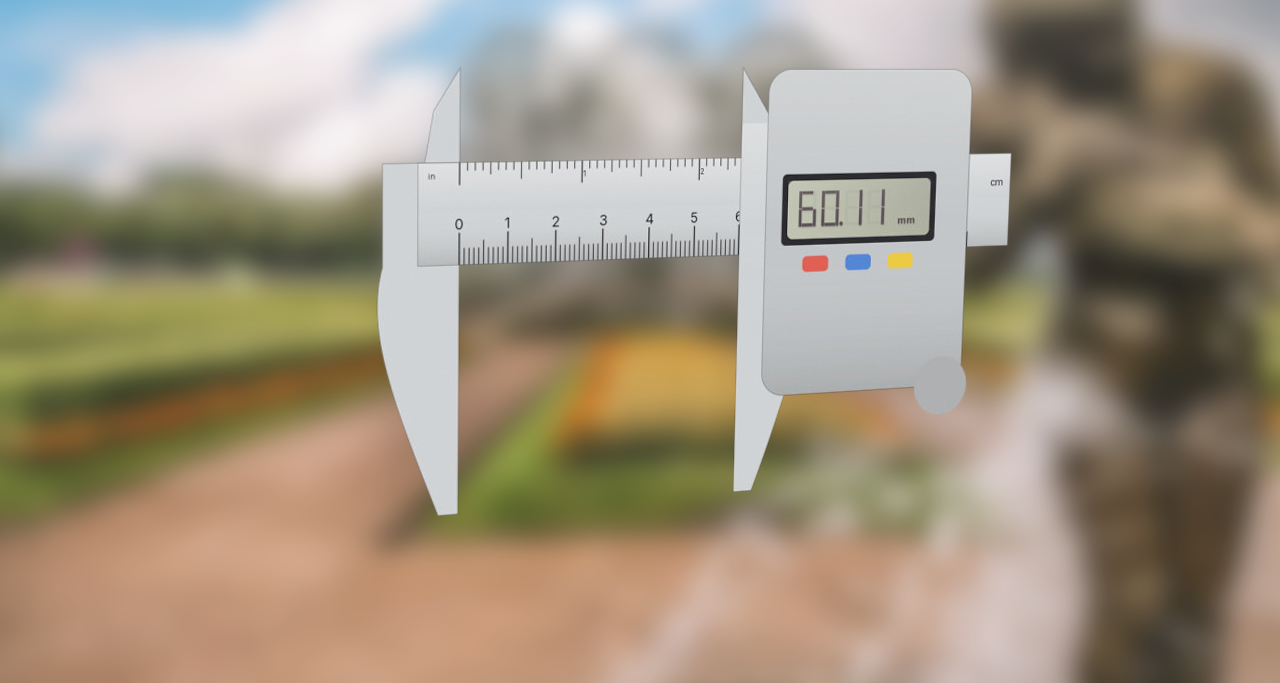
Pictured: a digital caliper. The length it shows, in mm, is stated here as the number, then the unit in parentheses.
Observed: 60.11 (mm)
